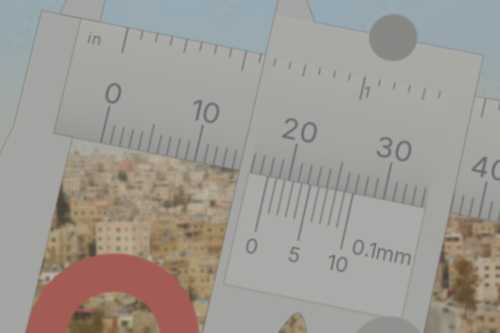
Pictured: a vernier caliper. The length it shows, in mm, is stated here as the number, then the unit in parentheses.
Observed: 17.8 (mm)
